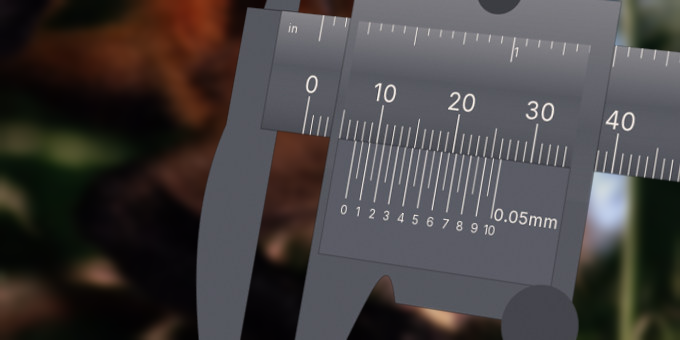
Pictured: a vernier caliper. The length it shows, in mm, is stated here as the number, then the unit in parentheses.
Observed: 7.2 (mm)
